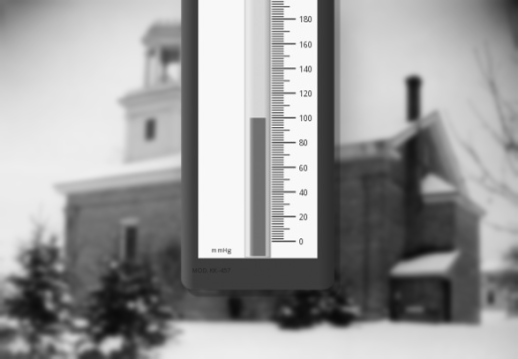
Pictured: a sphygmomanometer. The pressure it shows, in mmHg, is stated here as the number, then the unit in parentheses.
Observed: 100 (mmHg)
